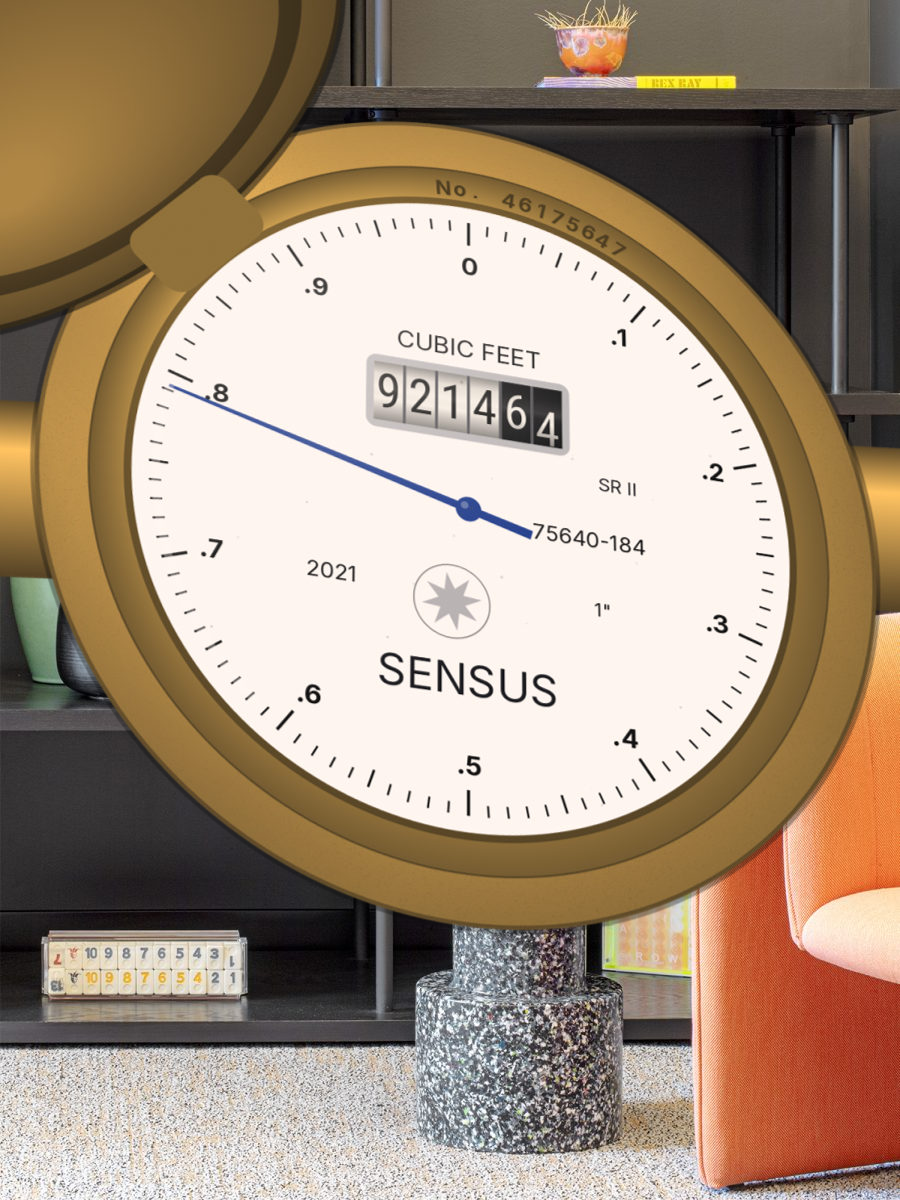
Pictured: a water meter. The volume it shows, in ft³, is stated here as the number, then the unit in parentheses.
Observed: 921463.79 (ft³)
